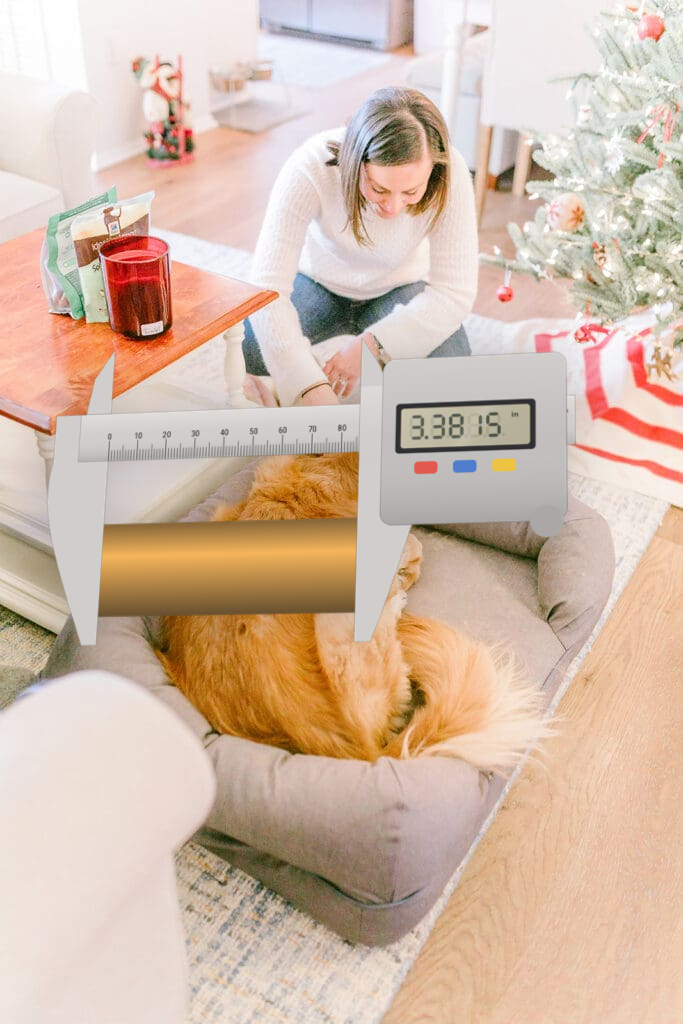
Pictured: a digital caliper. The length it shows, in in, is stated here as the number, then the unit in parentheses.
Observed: 3.3815 (in)
